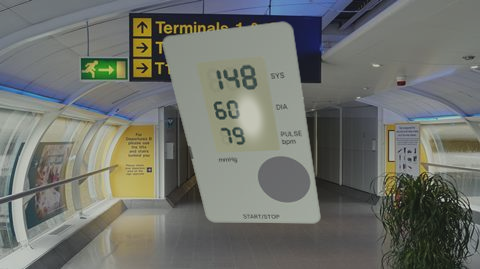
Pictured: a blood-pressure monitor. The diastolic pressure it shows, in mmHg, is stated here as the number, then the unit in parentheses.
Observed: 60 (mmHg)
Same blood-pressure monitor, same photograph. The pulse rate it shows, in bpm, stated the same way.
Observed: 79 (bpm)
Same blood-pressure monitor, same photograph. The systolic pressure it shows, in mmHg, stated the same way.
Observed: 148 (mmHg)
